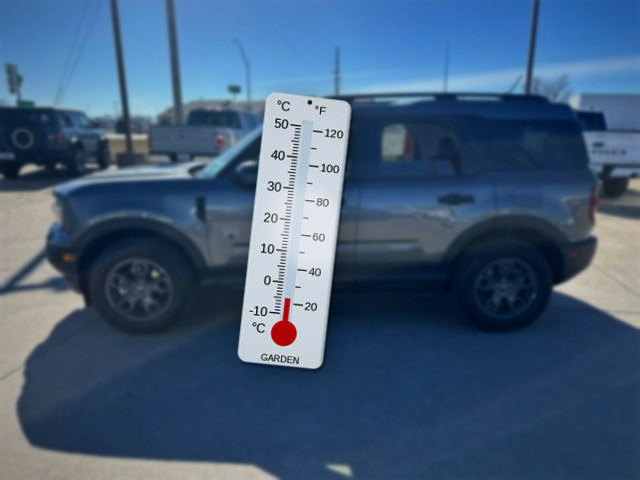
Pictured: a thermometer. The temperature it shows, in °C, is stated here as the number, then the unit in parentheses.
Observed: -5 (°C)
